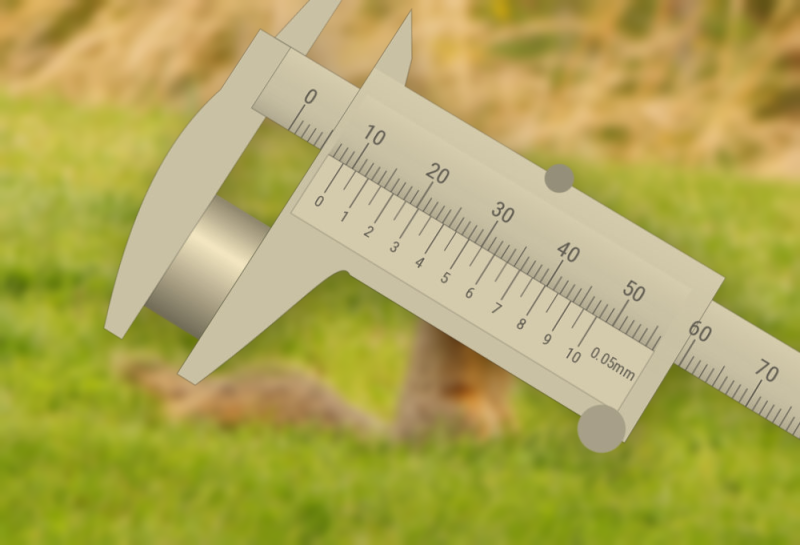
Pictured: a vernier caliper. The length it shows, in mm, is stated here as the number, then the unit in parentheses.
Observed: 8.6 (mm)
